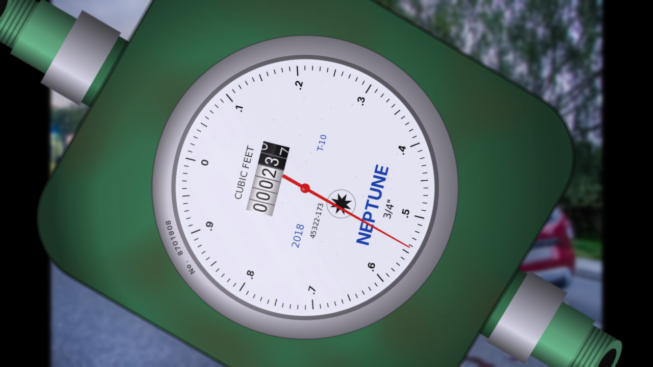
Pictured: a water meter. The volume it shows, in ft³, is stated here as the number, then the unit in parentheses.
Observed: 236.54 (ft³)
